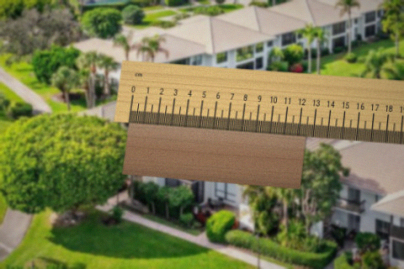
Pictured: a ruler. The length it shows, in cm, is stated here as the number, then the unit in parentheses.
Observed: 12.5 (cm)
